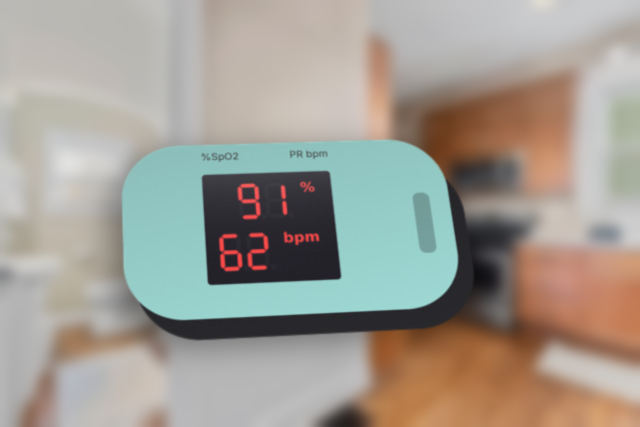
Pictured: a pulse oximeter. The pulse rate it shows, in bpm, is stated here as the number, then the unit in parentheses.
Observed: 62 (bpm)
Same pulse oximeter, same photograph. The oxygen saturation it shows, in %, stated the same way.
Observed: 91 (%)
